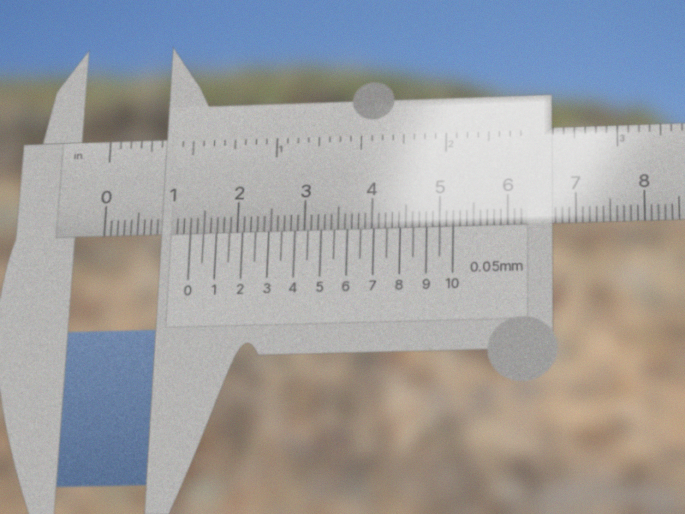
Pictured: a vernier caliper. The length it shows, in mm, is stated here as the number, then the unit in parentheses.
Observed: 13.0 (mm)
